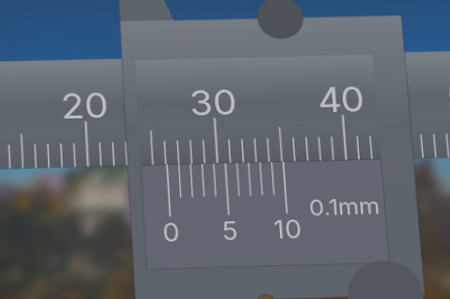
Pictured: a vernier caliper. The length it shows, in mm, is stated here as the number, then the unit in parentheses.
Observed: 26.1 (mm)
